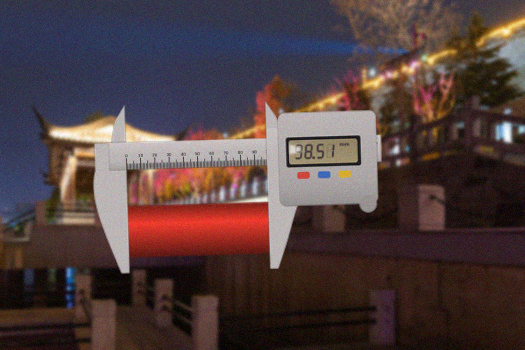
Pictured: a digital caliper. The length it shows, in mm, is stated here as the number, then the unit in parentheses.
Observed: 98.51 (mm)
